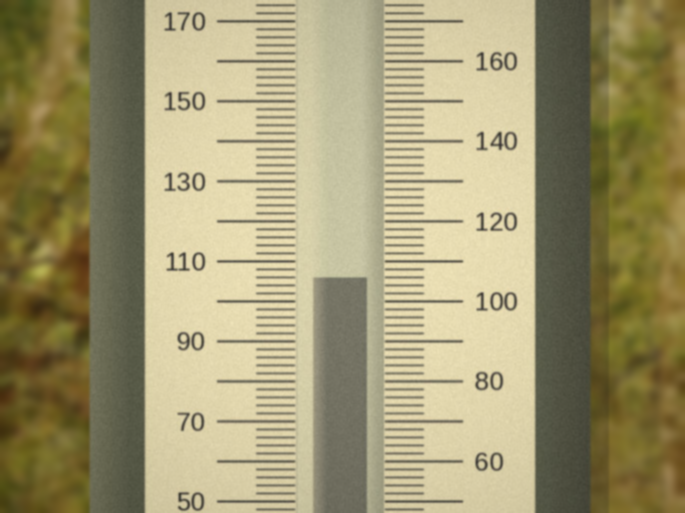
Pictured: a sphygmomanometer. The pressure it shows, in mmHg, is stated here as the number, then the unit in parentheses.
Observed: 106 (mmHg)
